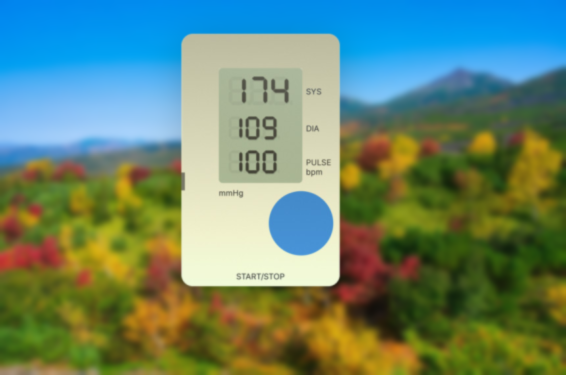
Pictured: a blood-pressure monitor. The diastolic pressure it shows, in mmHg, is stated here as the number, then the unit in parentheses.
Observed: 109 (mmHg)
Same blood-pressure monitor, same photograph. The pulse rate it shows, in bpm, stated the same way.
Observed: 100 (bpm)
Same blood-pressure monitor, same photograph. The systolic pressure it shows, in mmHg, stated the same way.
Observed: 174 (mmHg)
